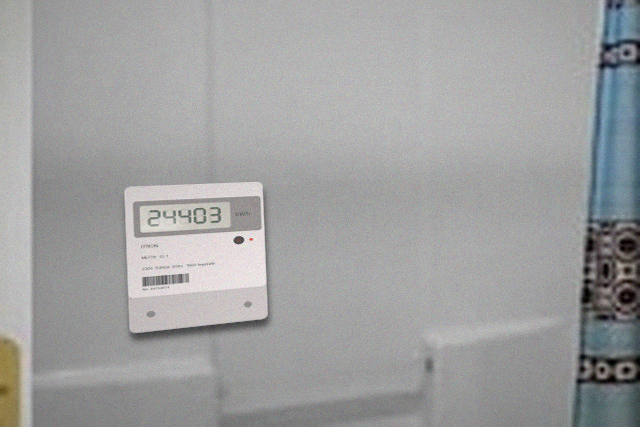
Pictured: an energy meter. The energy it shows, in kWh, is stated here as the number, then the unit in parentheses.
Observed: 24403 (kWh)
